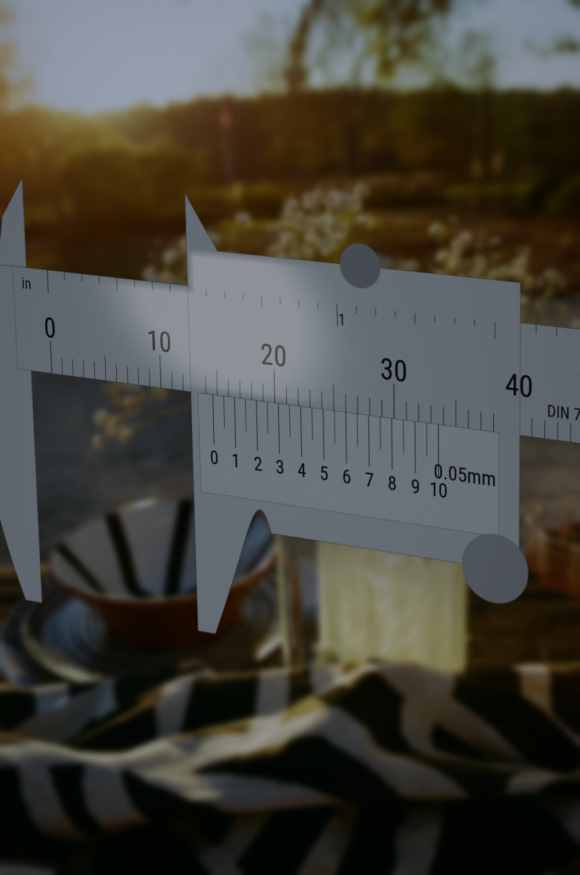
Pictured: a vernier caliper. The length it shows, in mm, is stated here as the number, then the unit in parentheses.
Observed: 14.6 (mm)
